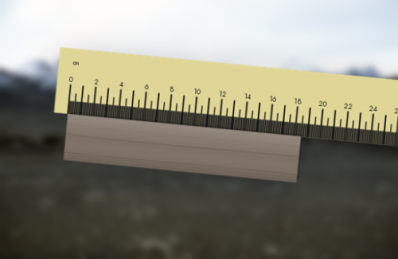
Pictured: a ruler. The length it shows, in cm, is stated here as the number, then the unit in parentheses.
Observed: 18.5 (cm)
